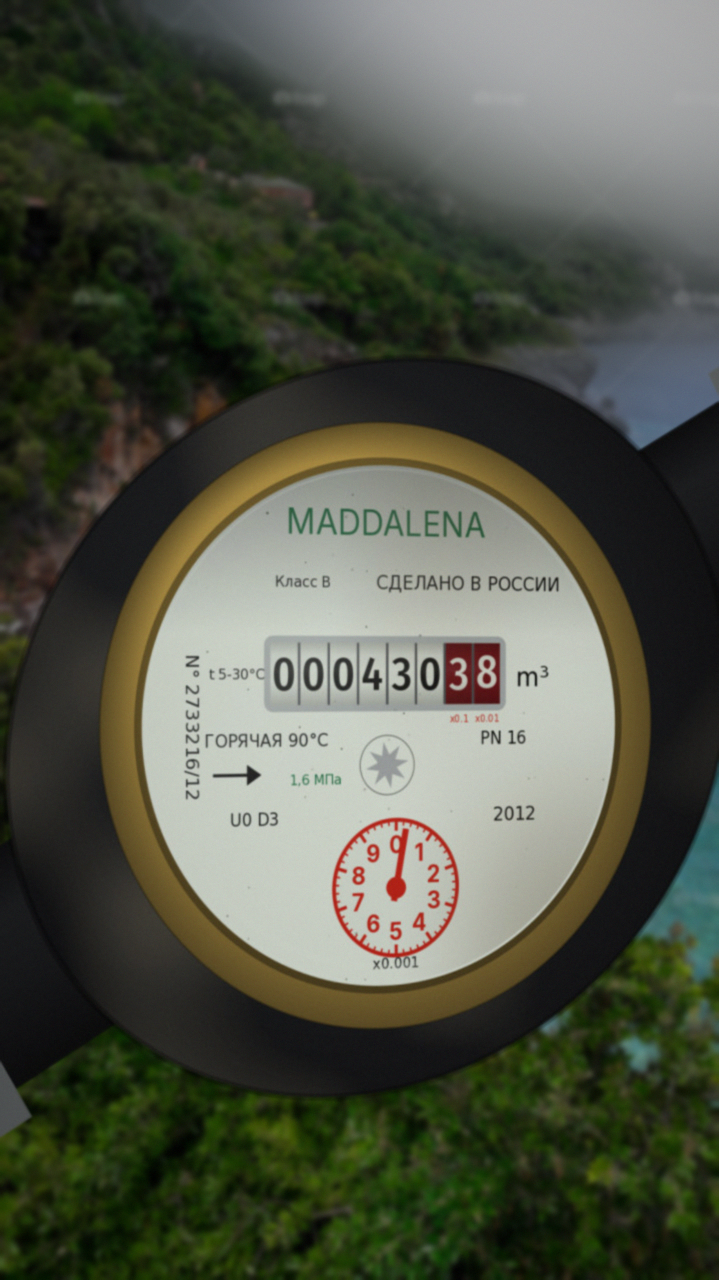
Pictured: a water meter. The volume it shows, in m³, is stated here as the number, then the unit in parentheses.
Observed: 430.380 (m³)
